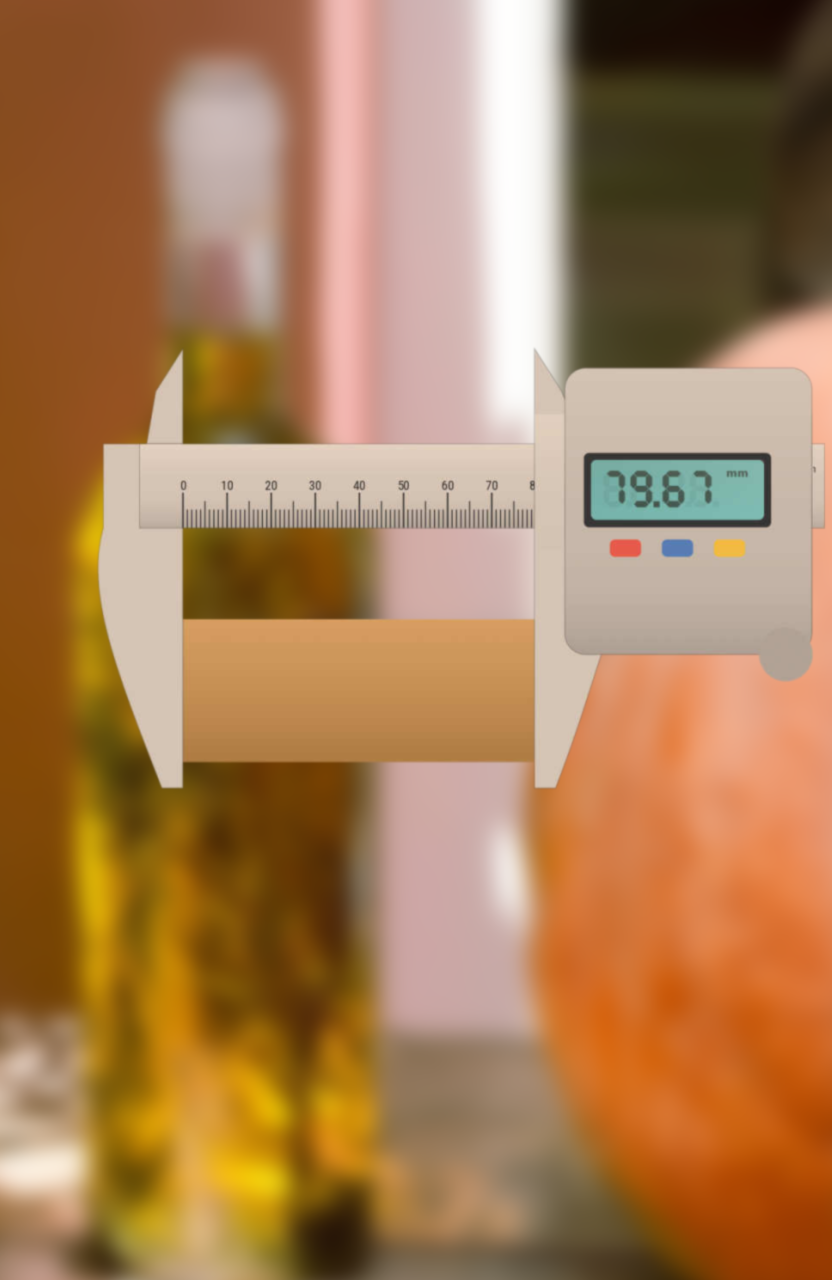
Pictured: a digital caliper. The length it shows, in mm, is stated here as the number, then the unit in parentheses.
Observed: 79.67 (mm)
